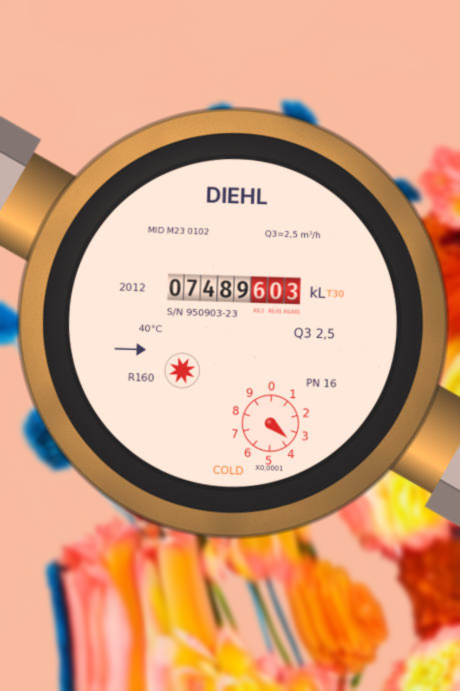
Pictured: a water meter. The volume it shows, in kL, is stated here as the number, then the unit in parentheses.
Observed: 7489.6033 (kL)
